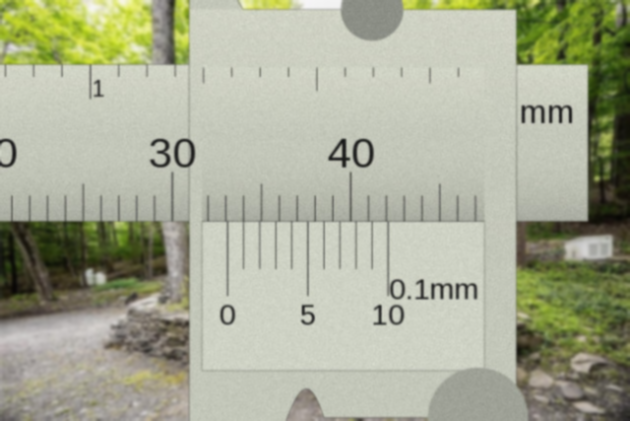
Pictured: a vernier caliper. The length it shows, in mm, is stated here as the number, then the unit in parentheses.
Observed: 33.1 (mm)
